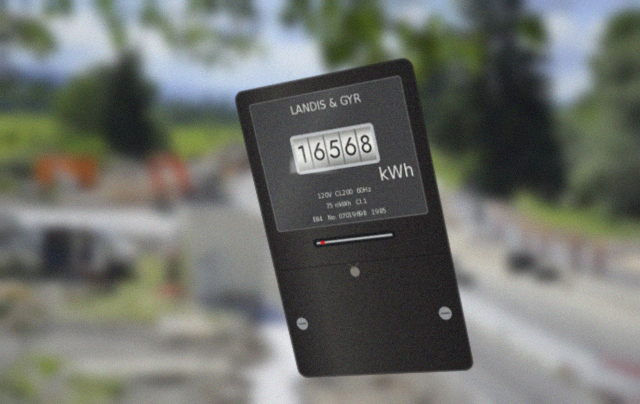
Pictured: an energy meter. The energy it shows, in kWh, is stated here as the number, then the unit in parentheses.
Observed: 16568 (kWh)
